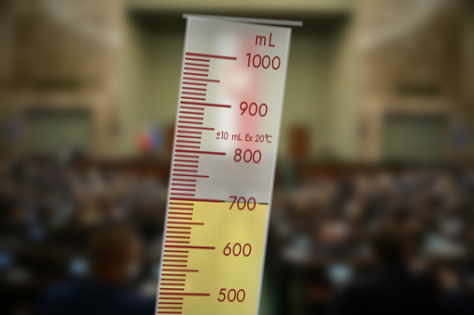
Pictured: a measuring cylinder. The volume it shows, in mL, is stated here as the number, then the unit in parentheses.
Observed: 700 (mL)
